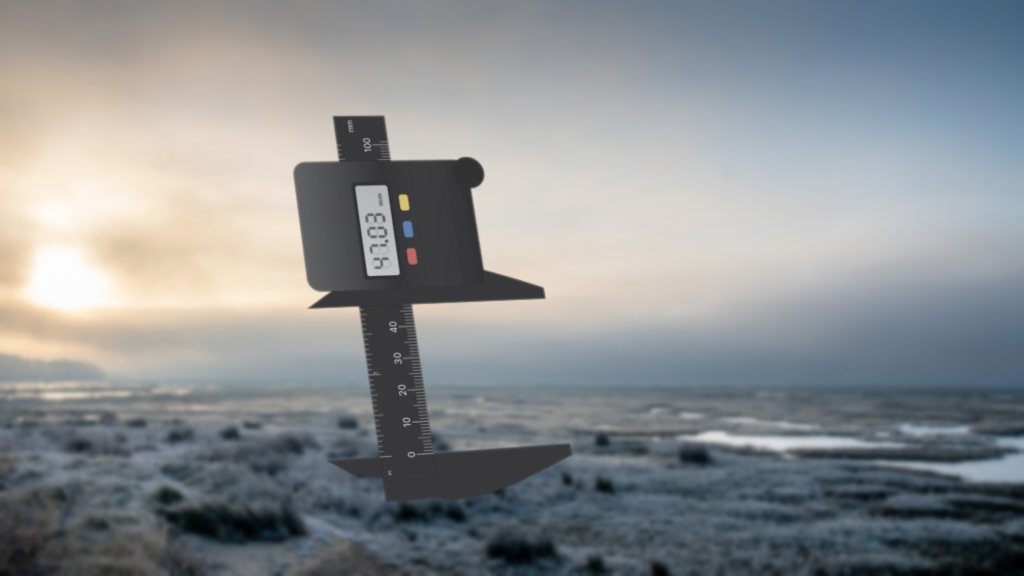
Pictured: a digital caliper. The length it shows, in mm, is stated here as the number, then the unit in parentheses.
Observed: 47.03 (mm)
